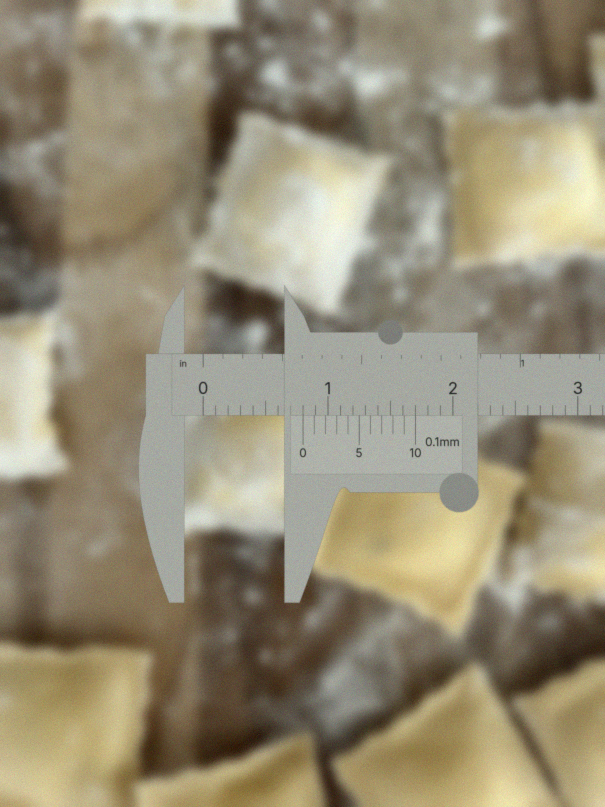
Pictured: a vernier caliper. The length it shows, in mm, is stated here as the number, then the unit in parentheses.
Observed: 8.0 (mm)
